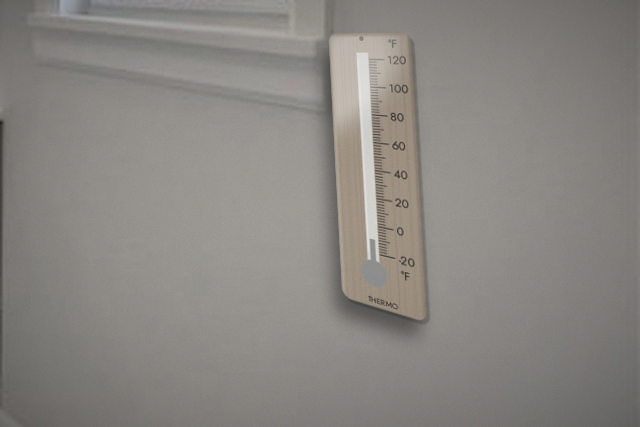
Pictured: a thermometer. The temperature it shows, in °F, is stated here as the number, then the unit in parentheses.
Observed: -10 (°F)
